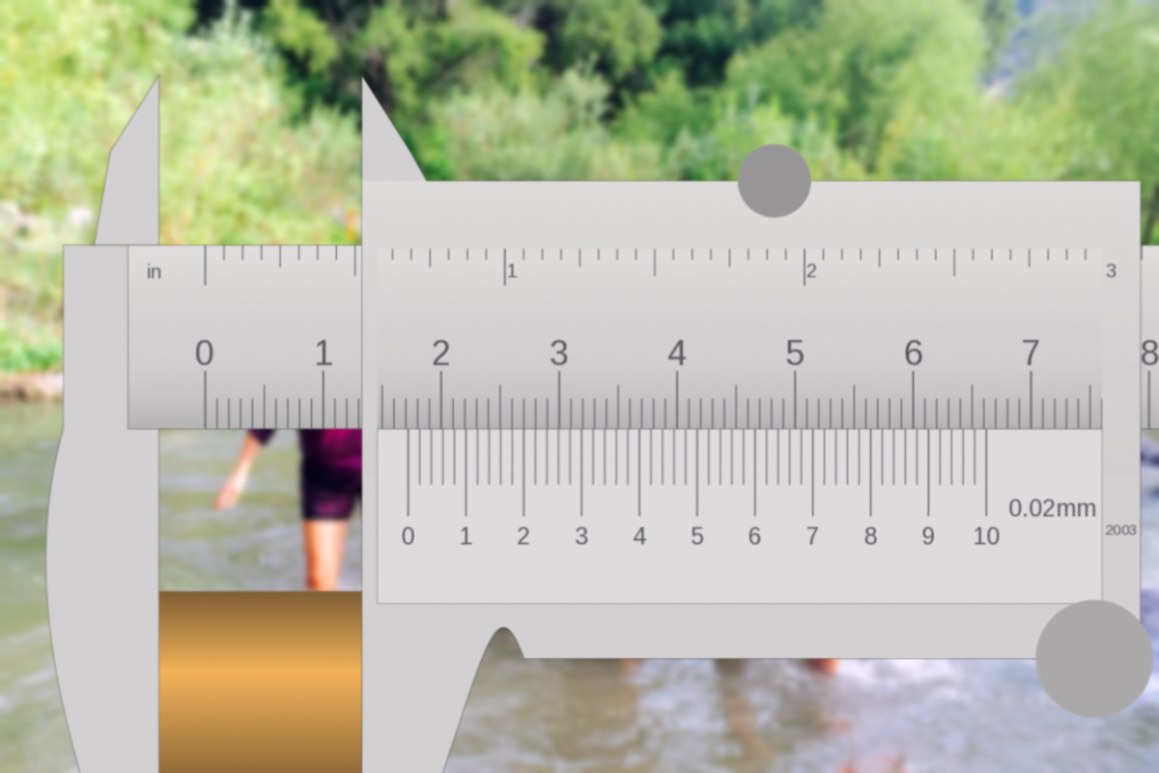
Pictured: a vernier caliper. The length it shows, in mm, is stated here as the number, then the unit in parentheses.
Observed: 17.2 (mm)
